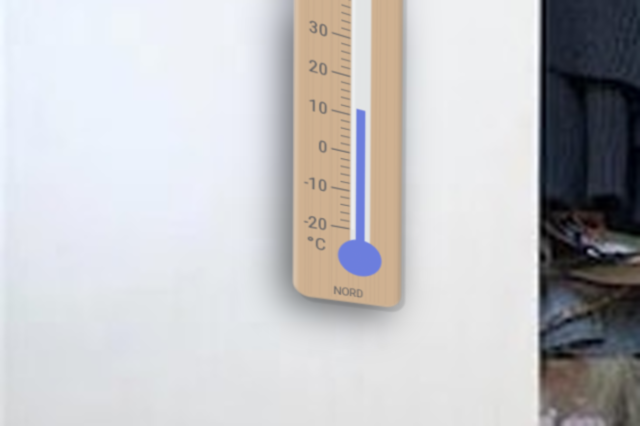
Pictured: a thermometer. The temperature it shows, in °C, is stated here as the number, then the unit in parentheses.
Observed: 12 (°C)
